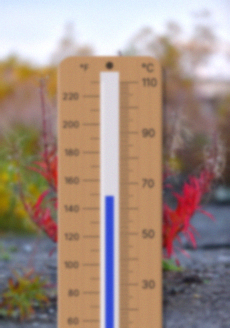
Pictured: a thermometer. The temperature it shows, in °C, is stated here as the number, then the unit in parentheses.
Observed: 65 (°C)
